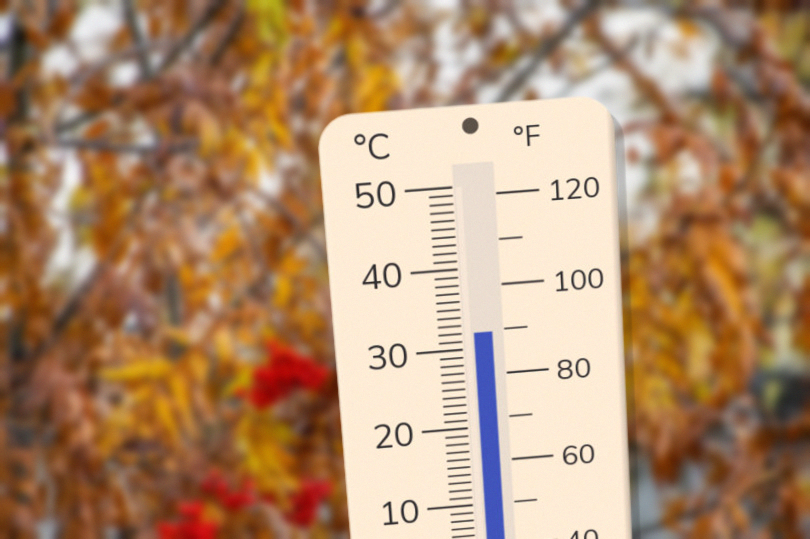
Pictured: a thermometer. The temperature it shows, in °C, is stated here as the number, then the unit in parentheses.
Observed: 32 (°C)
